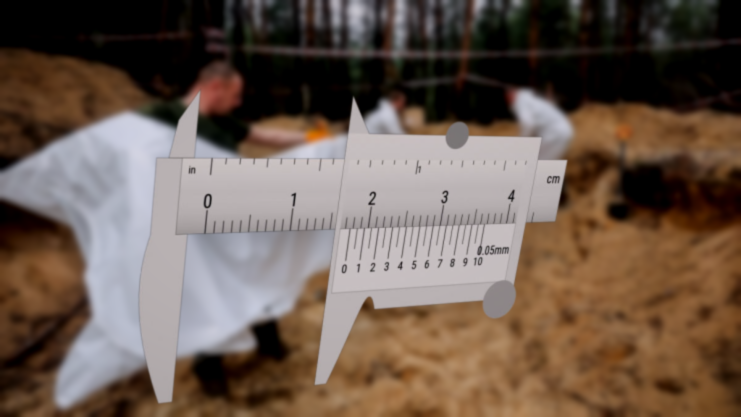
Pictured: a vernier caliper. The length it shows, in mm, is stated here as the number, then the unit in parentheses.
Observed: 17.6 (mm)
